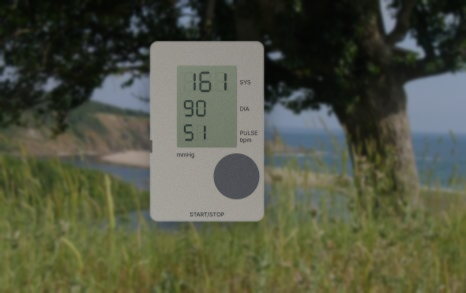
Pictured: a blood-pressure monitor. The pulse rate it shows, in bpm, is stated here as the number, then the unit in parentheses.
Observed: 51 (bpm)
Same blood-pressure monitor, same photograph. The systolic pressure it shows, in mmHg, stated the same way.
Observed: 161 (mmHg)
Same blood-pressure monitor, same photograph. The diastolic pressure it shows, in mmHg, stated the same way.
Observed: 90 (mmHg)
